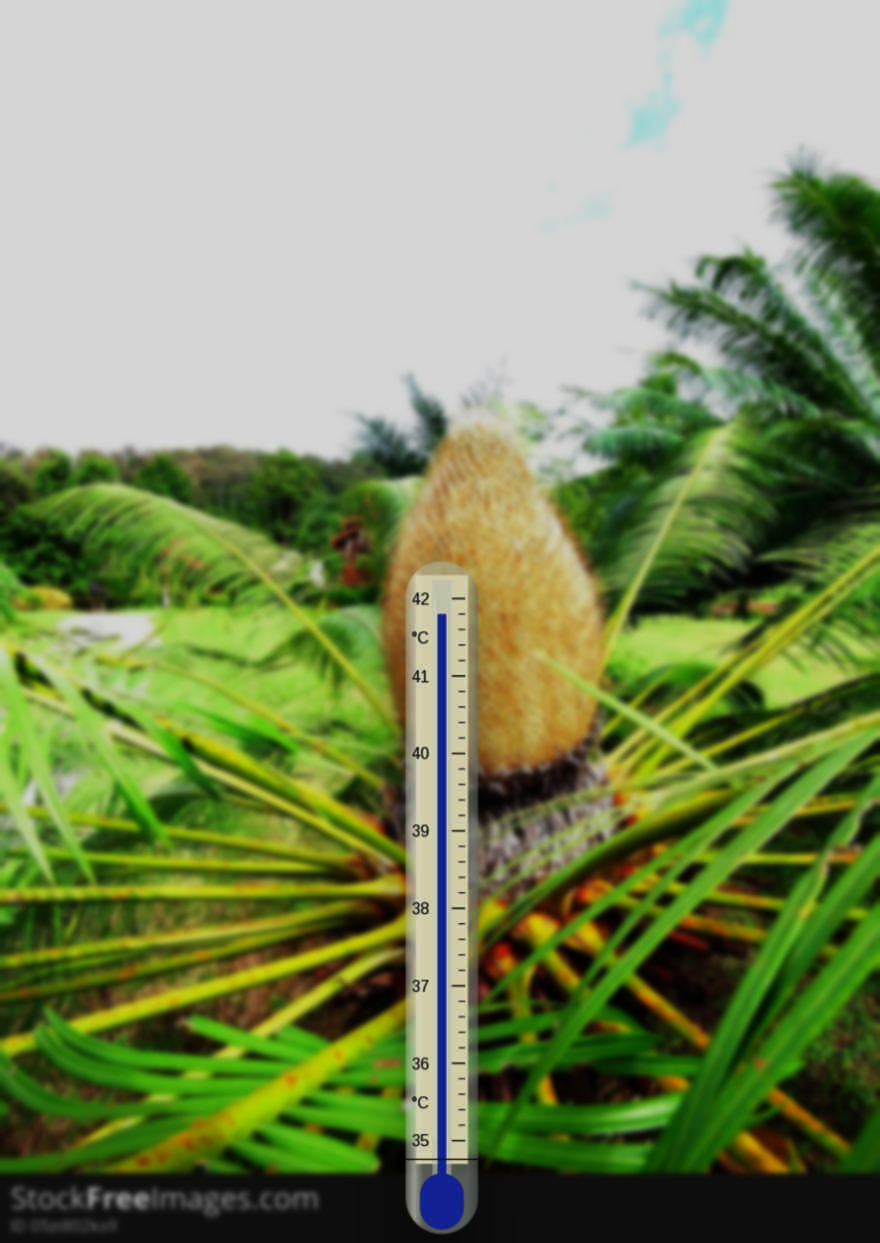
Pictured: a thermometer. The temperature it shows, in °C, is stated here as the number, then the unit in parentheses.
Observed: 41.8 (°C)
